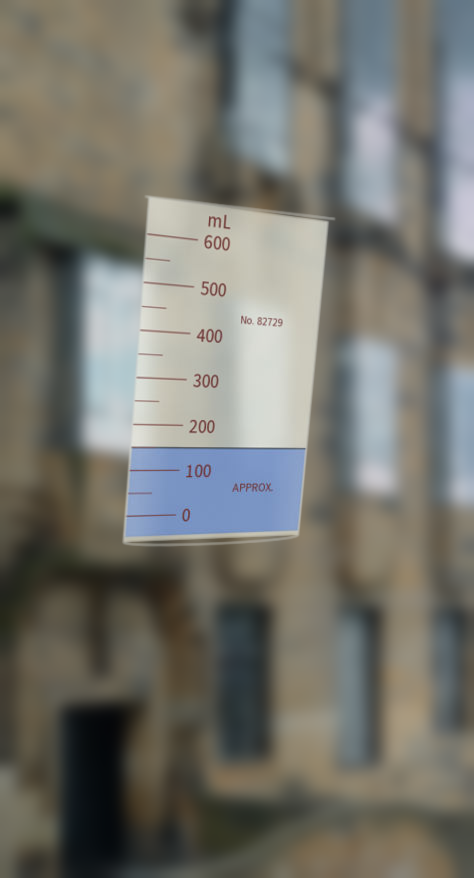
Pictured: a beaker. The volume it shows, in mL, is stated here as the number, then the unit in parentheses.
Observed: 150 (mL)
